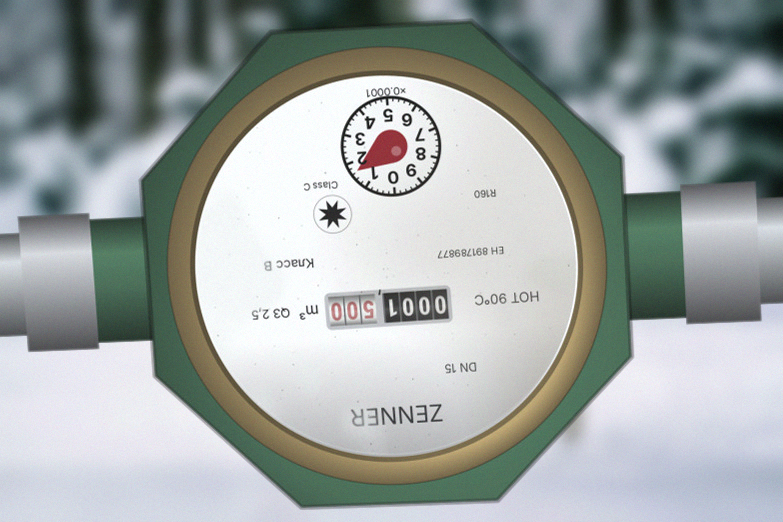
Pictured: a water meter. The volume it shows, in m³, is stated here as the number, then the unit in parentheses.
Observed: 1.5001 (m³)
